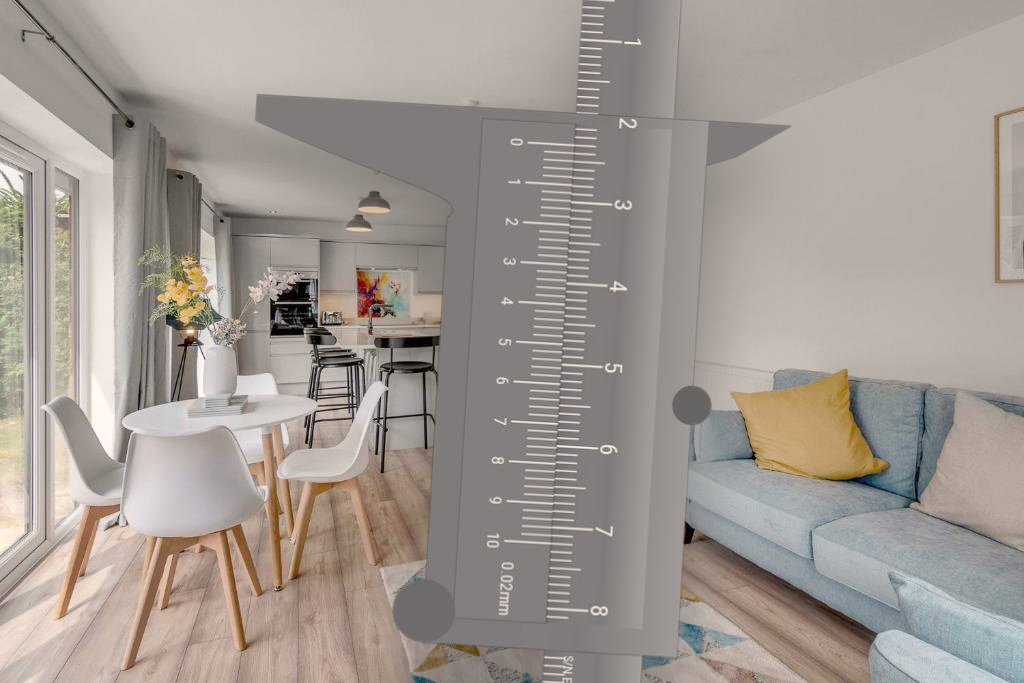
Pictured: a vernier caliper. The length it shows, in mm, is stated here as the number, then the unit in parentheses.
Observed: 23.0 (mm)
